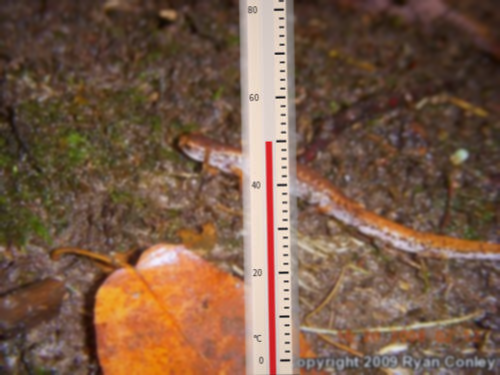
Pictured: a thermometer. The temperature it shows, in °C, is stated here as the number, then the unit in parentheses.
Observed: 50 (°C)
